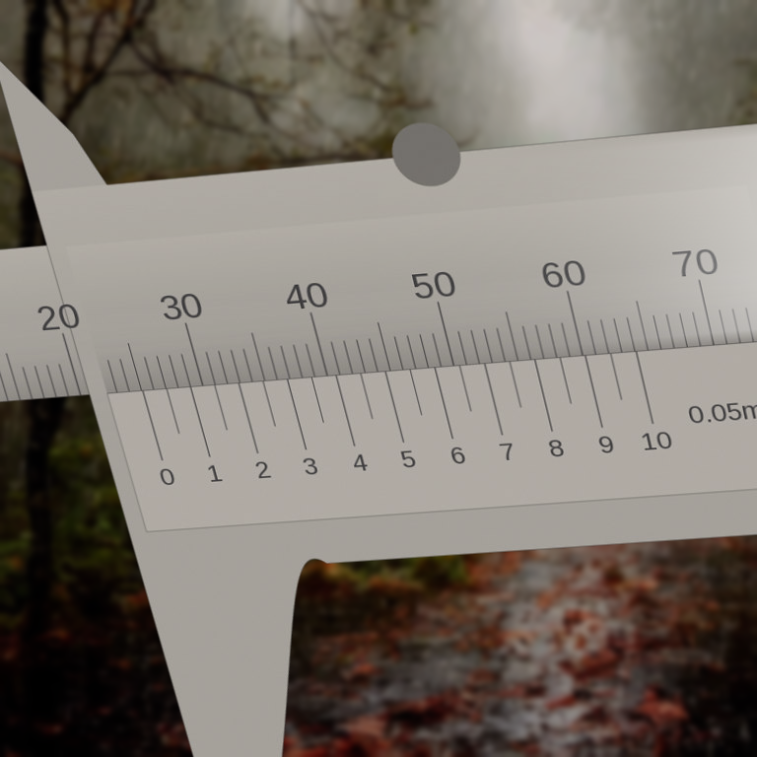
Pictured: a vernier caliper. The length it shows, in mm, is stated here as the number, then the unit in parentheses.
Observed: 25.1 (mm)
